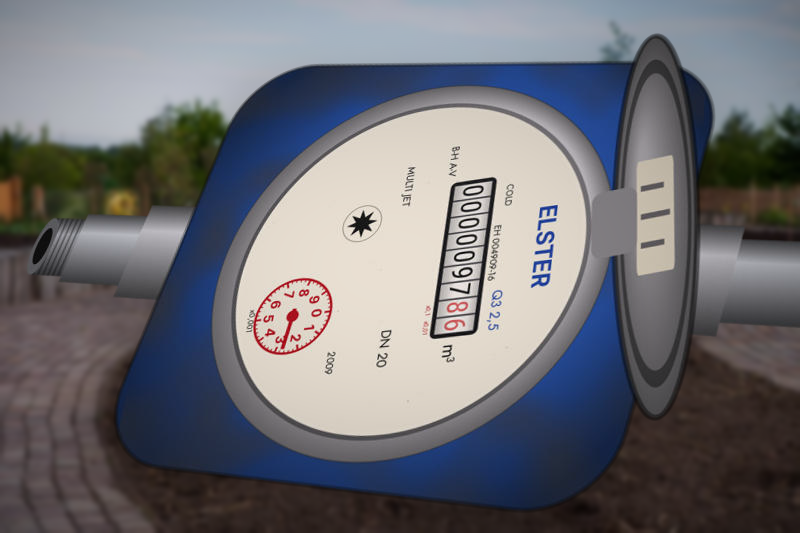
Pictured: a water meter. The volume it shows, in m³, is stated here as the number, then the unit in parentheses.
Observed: 97.862 (m³)
